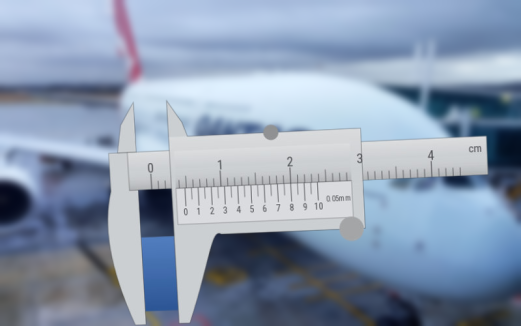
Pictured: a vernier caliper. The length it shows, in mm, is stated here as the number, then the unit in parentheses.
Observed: 4.8 (mm)
